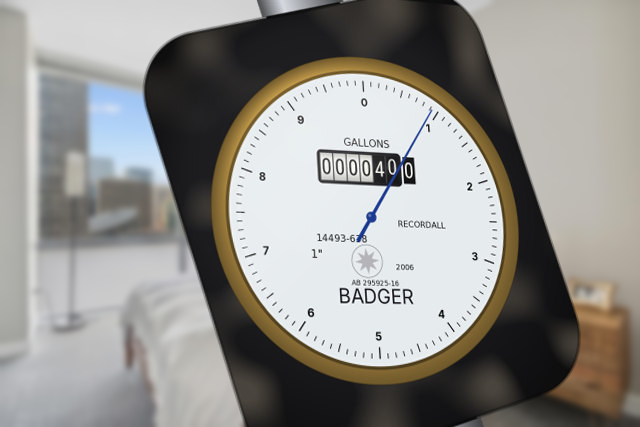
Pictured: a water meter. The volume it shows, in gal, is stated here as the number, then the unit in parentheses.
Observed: 400.9 (gal)
